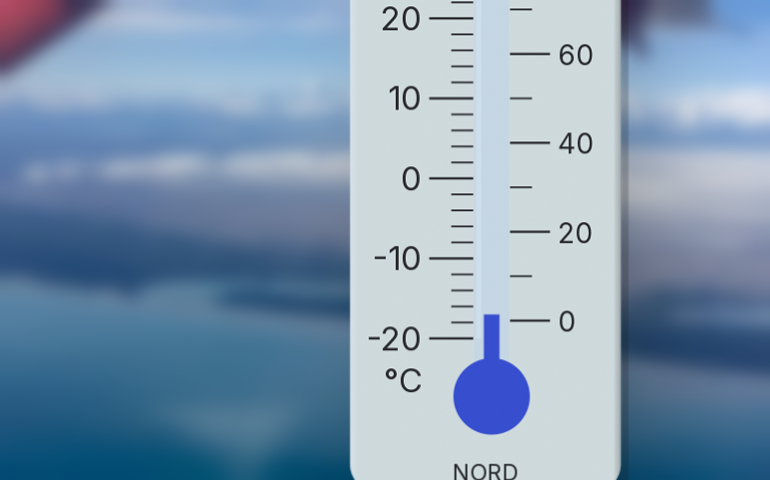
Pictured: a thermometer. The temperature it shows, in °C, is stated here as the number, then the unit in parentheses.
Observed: -17 (°C)
